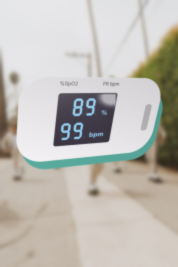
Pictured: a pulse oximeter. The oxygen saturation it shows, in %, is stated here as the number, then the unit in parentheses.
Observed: 89 (%)
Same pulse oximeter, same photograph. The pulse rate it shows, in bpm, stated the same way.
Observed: 99 (bpm)
